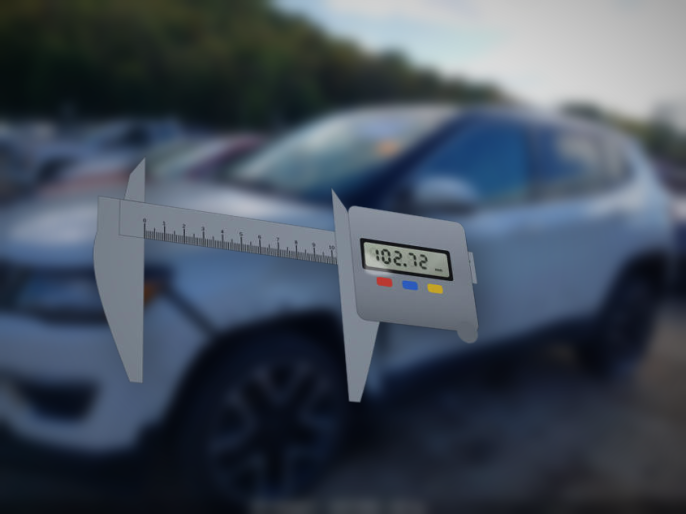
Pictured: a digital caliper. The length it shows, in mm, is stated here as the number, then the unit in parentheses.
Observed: 102.72 (mm)
